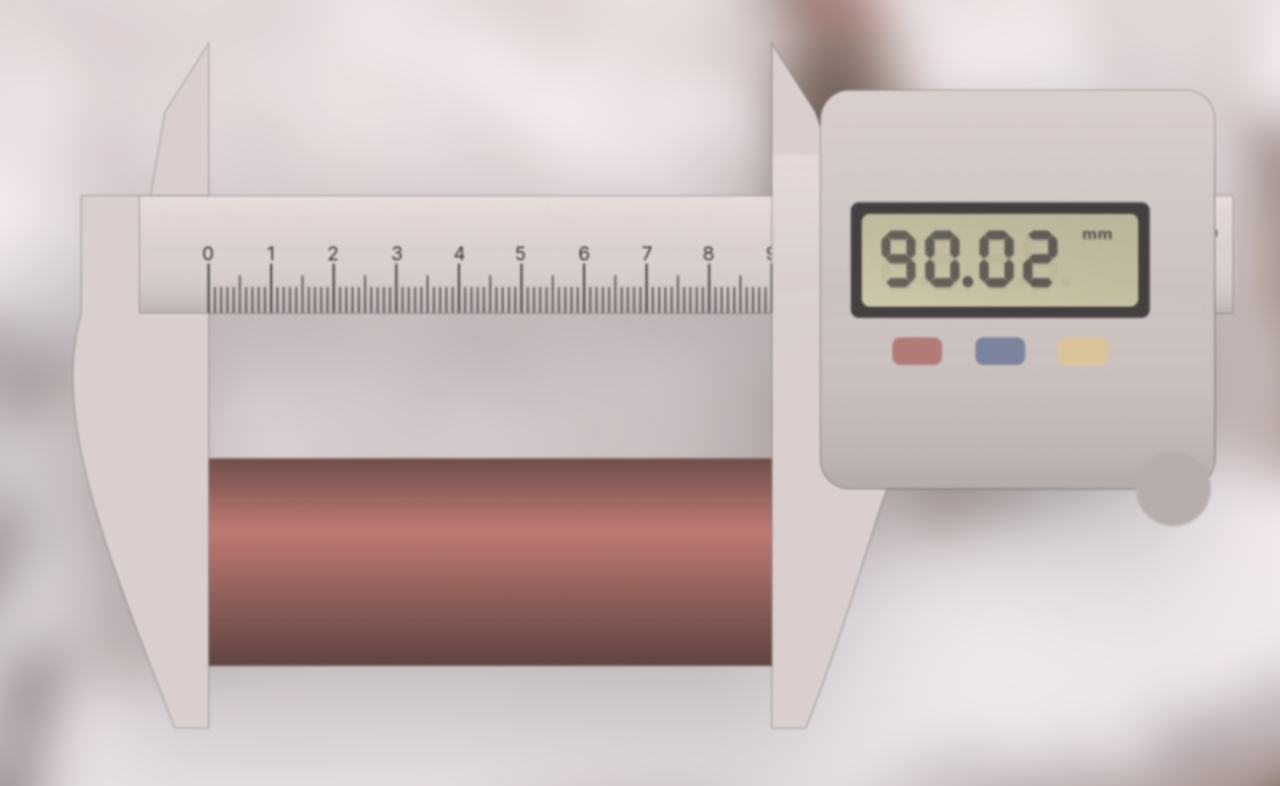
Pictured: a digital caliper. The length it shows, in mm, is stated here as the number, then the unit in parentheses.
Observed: 90.02 (mm)
